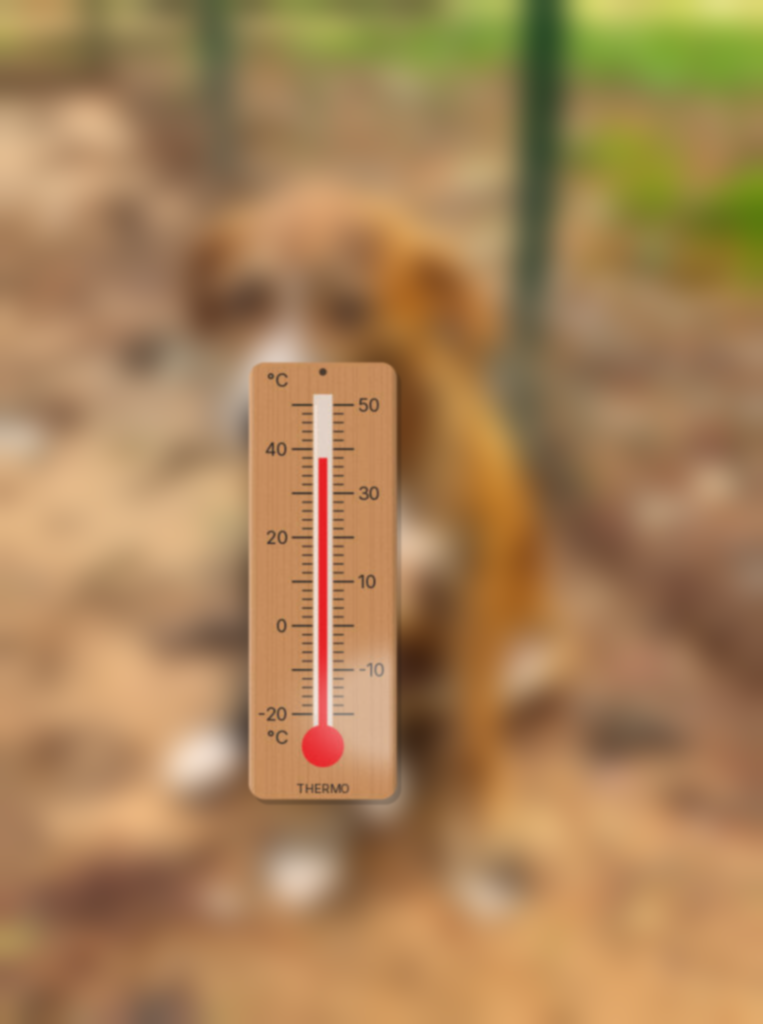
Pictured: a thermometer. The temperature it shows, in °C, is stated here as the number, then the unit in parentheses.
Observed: 38 (°C)
